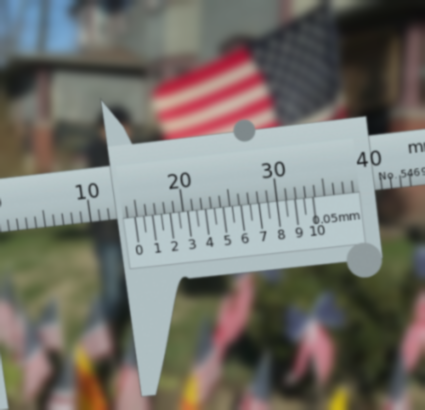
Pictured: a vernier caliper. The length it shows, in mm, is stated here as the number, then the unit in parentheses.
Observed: 14.8 (mm)
